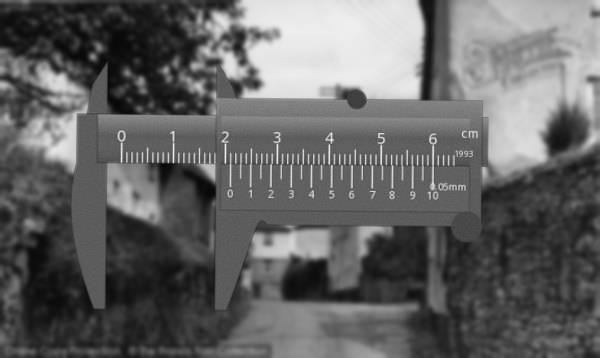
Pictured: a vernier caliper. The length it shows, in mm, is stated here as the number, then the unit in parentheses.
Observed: 21.0 (mm)
